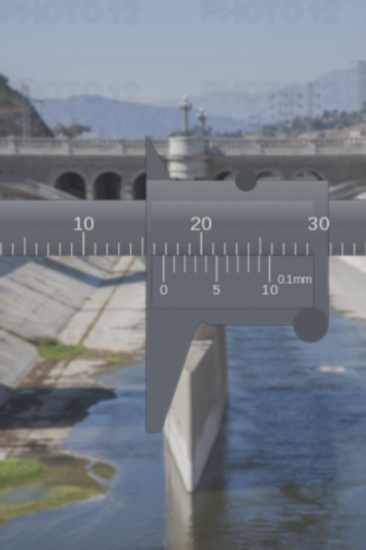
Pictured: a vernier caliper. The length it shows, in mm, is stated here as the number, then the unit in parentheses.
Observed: 16.8 (mm)
